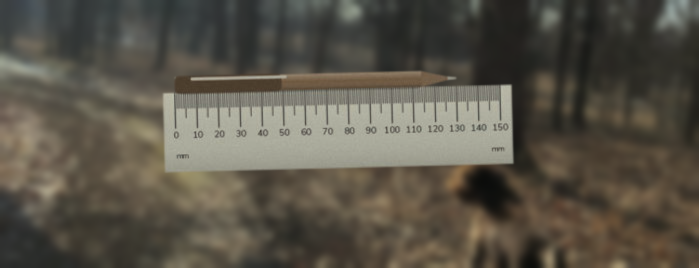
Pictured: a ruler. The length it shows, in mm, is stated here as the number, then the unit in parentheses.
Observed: 130 (mm)
